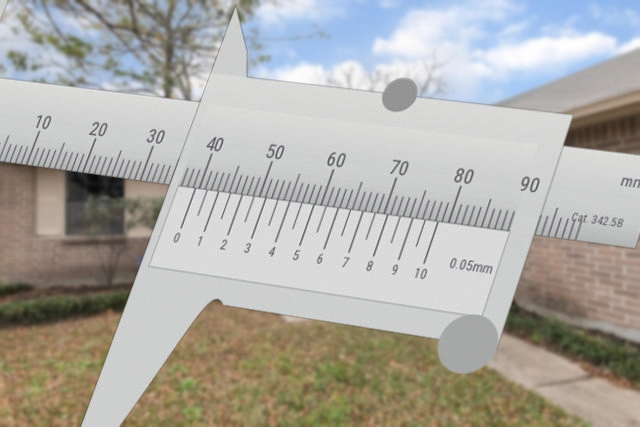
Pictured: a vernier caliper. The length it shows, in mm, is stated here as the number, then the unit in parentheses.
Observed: 39.4 (mm)
